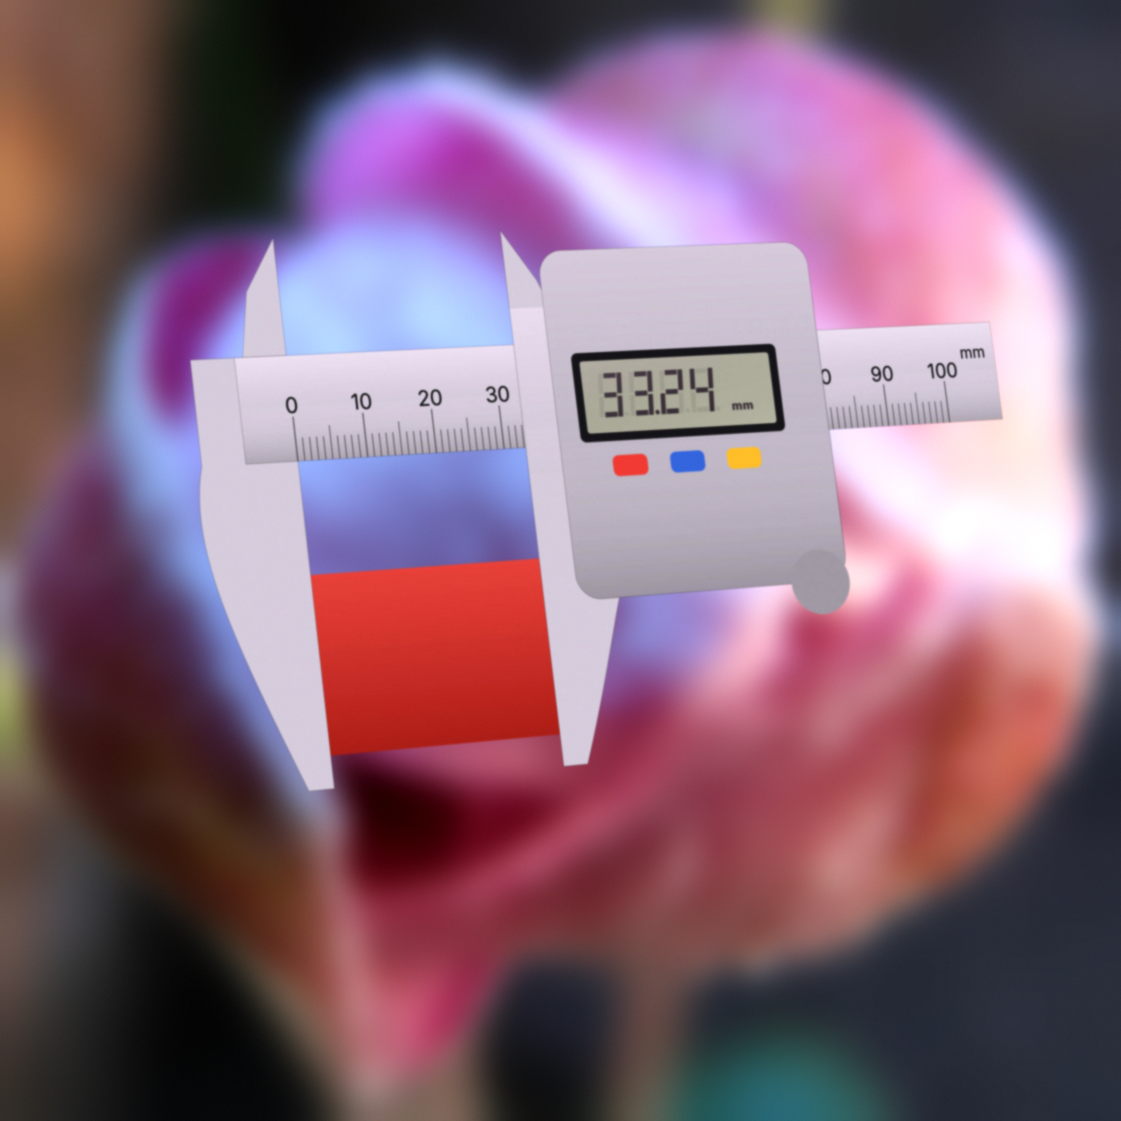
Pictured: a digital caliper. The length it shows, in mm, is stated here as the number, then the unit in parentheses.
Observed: 33.24 (mm)
